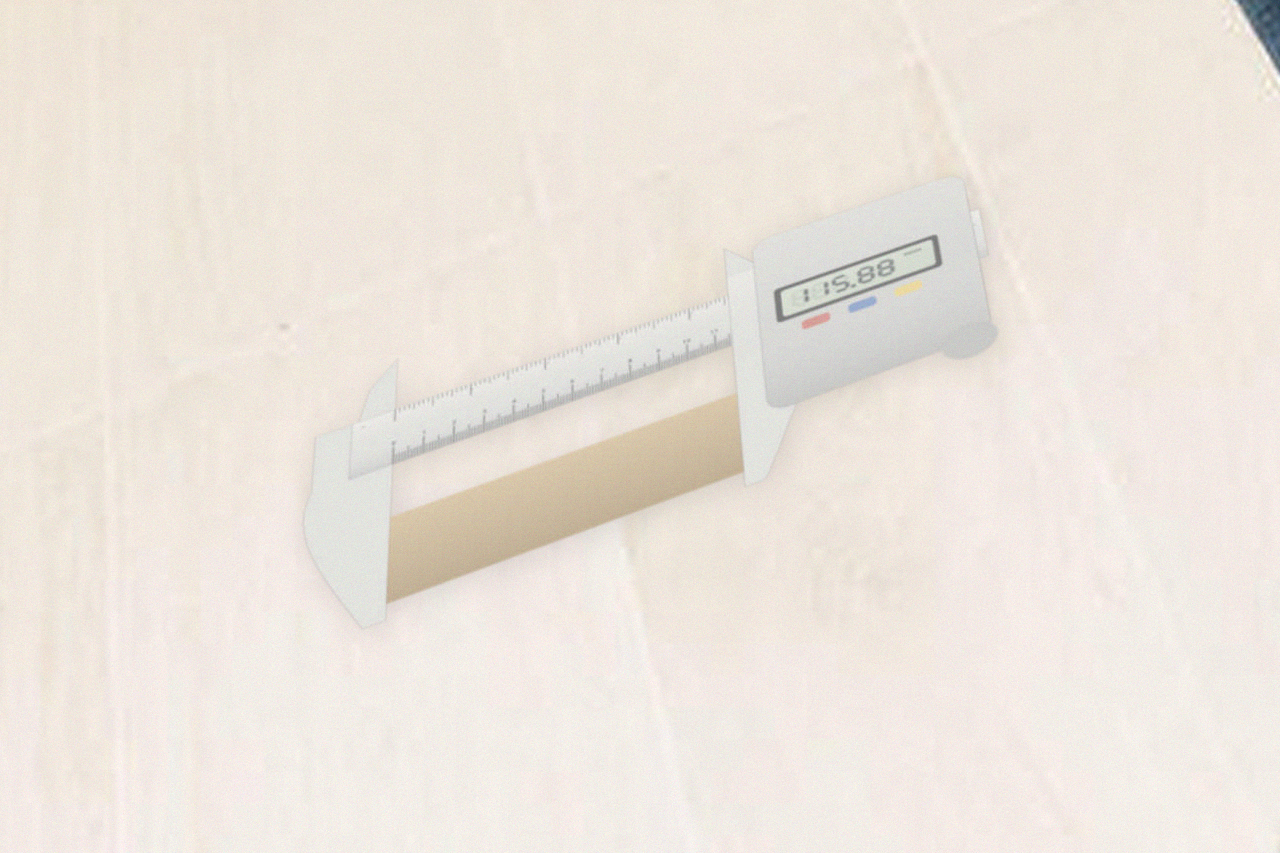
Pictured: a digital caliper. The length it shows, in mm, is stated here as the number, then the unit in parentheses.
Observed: 115.88 (mm)
